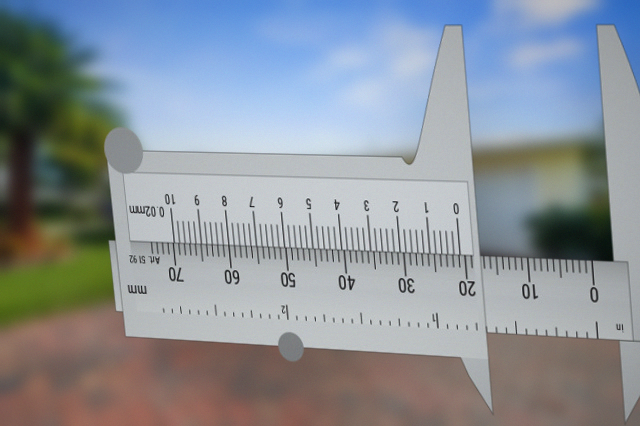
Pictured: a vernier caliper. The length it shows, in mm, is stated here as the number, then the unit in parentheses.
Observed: 20.8 (mm)
